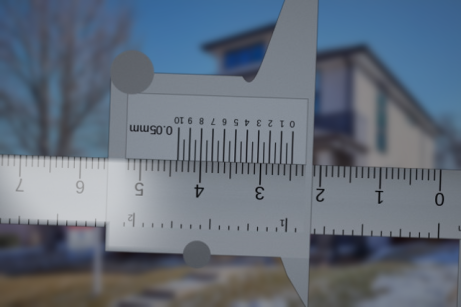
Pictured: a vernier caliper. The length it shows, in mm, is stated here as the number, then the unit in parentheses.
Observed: 24.8 (mm)
